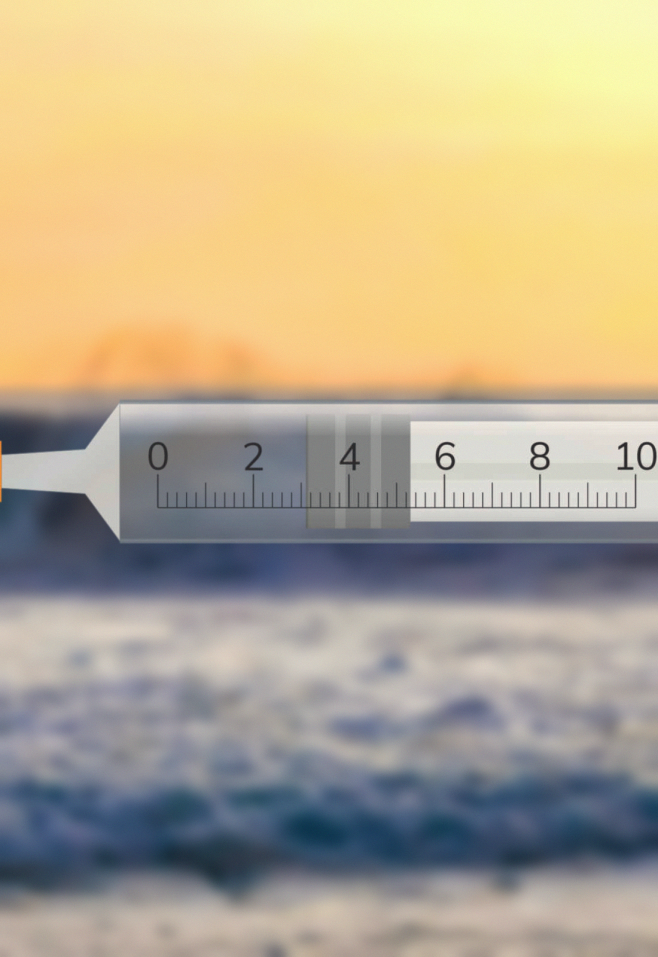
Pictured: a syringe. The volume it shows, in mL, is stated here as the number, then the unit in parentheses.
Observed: 3.1 (mL)
